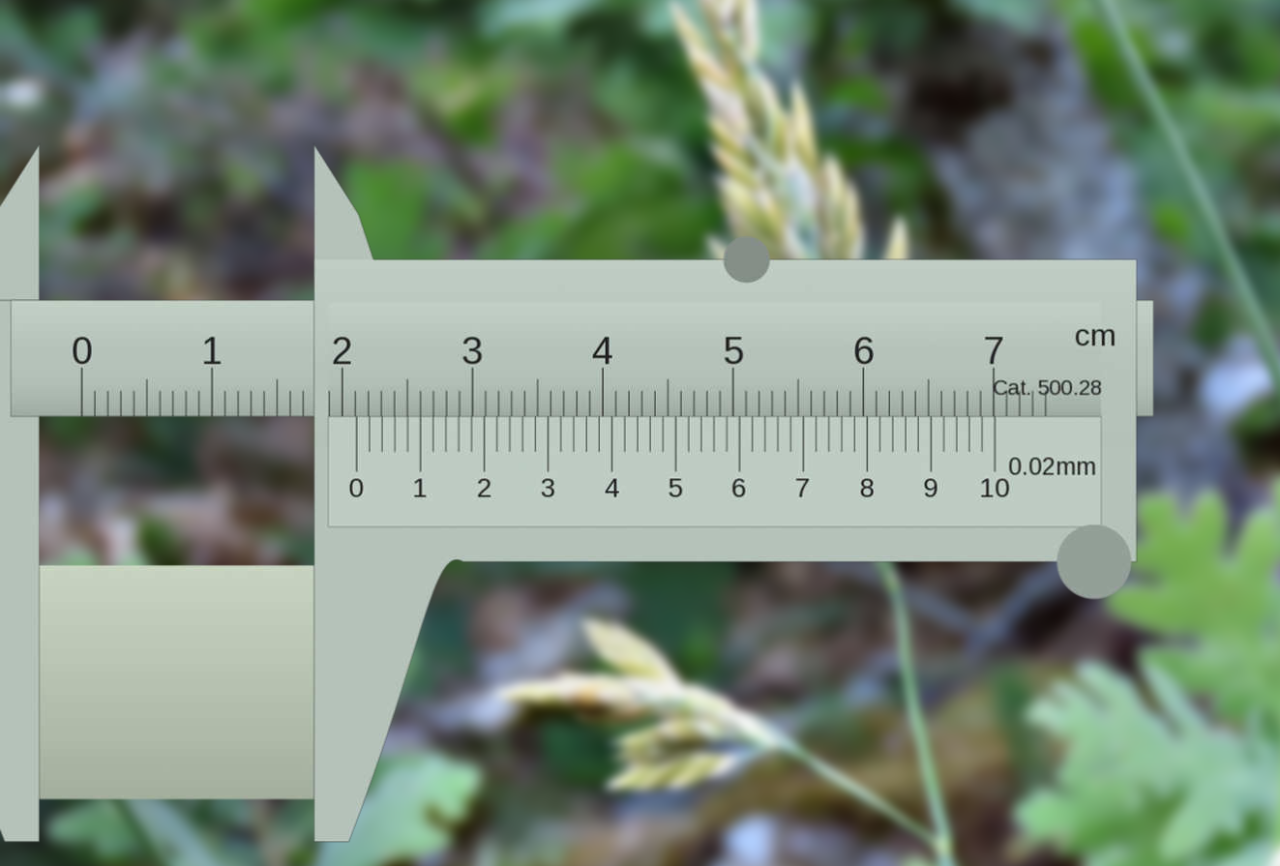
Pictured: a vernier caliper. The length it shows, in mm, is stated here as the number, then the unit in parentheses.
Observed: 21.1 (mm)
